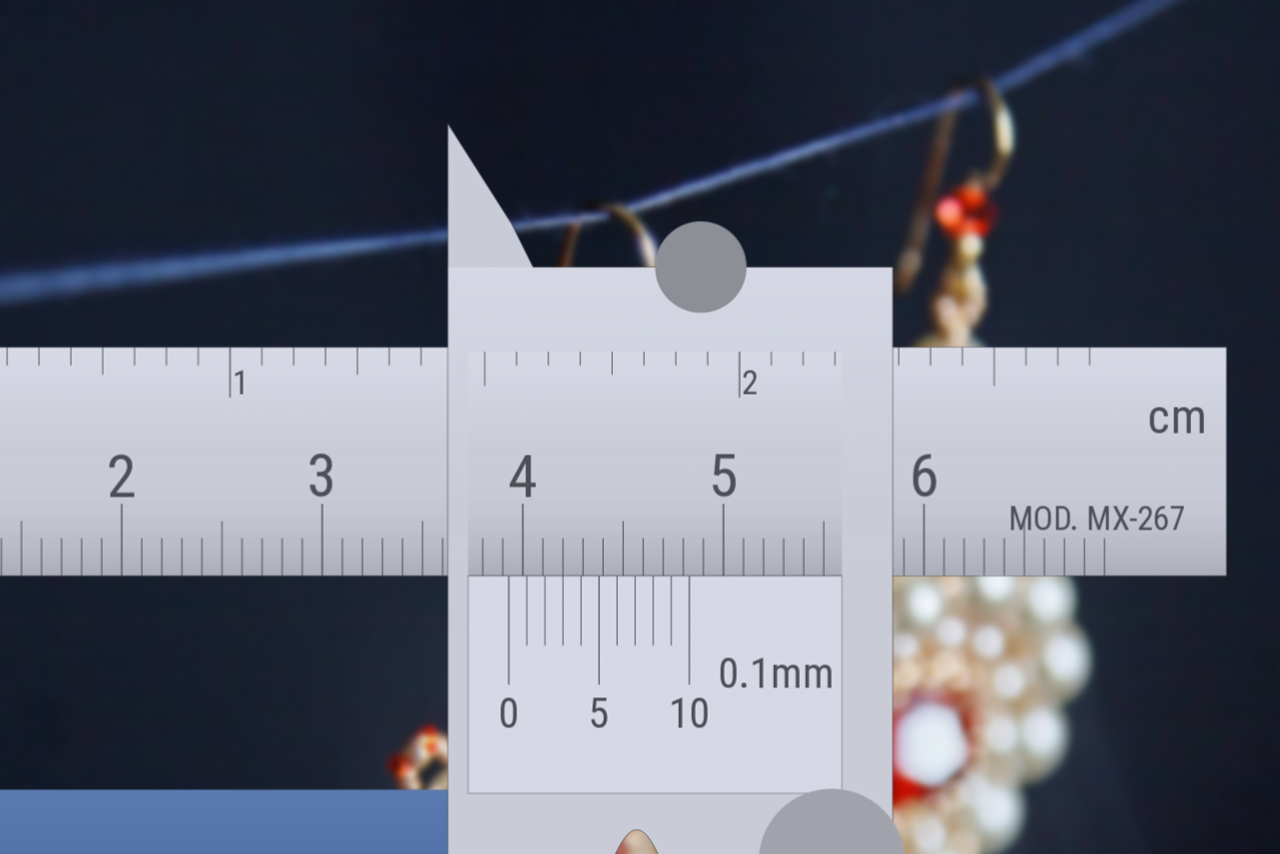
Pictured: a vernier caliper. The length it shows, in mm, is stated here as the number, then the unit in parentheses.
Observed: 39.3 (mm)
